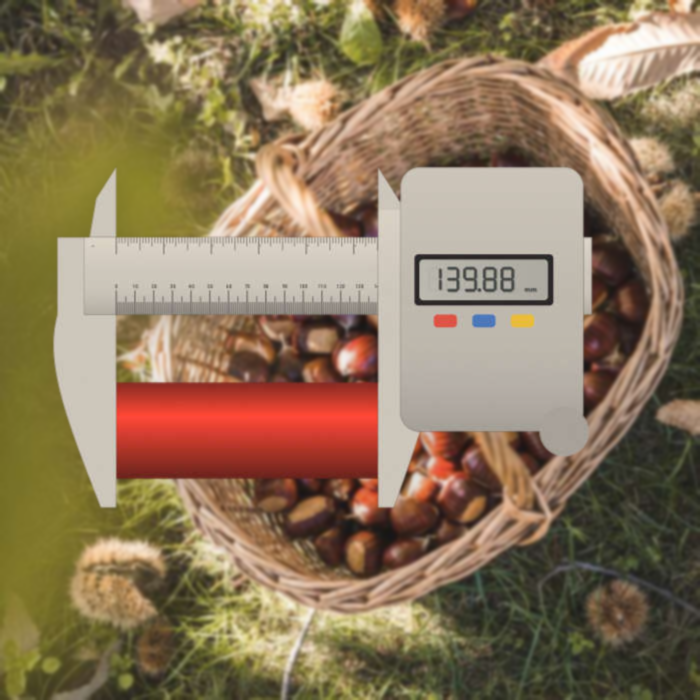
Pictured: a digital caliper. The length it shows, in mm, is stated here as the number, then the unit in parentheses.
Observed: 139.88 (mm)
